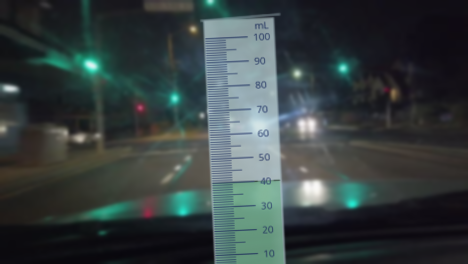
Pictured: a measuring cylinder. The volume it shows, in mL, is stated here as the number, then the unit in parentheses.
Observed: 40 (mL)
